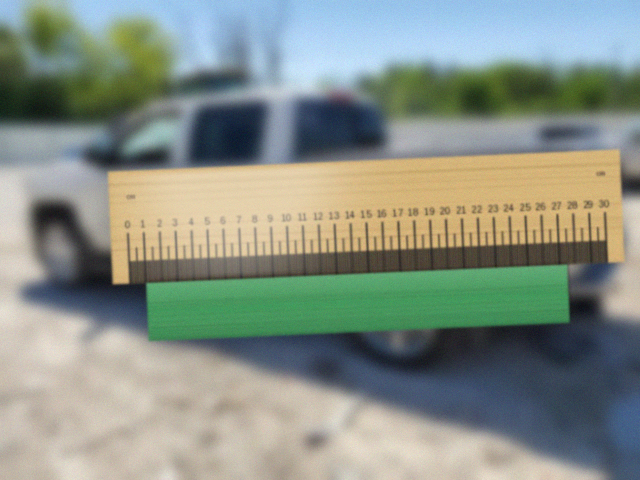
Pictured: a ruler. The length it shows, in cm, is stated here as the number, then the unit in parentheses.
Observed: 26.5 (cm)
